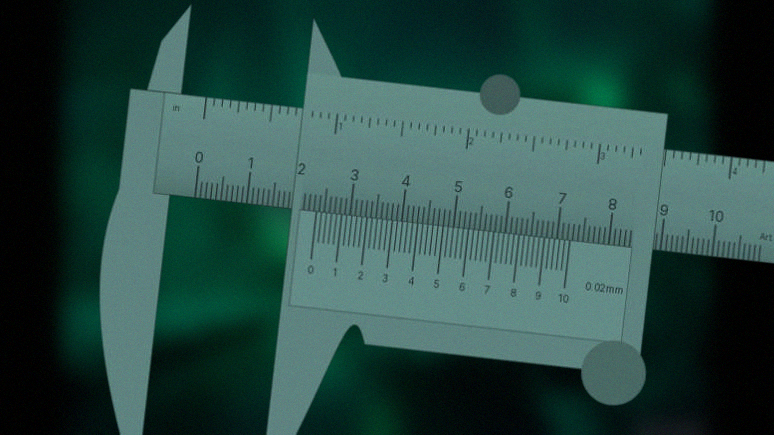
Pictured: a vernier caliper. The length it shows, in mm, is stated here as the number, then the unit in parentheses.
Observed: 23.5 (mm)
